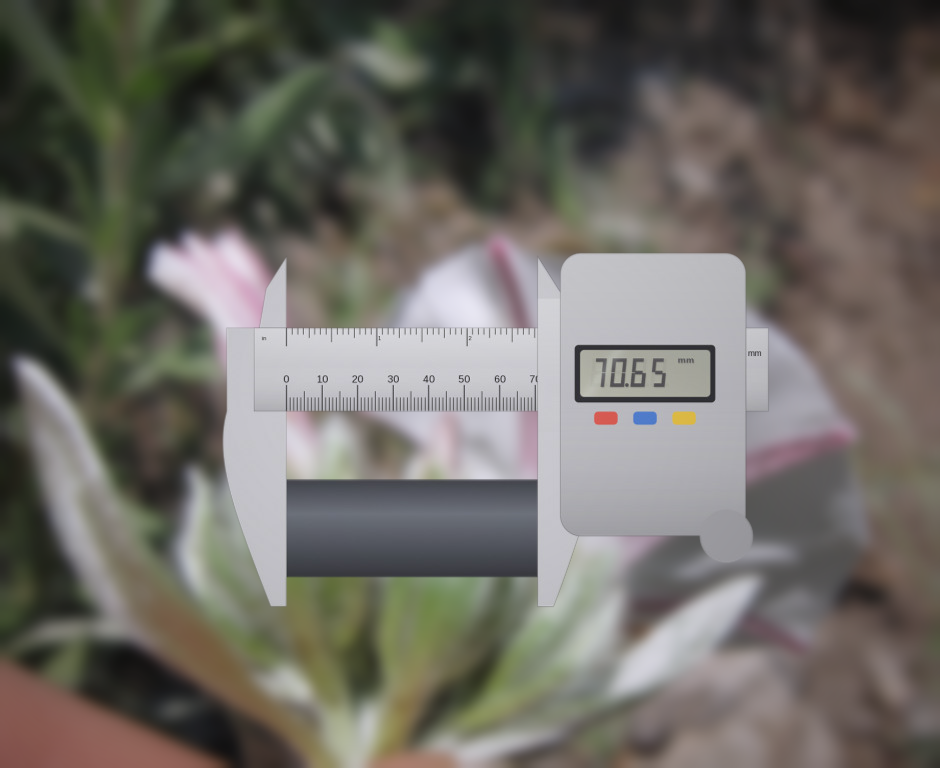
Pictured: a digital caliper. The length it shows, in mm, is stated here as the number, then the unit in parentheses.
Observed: 70.65 (mm)
